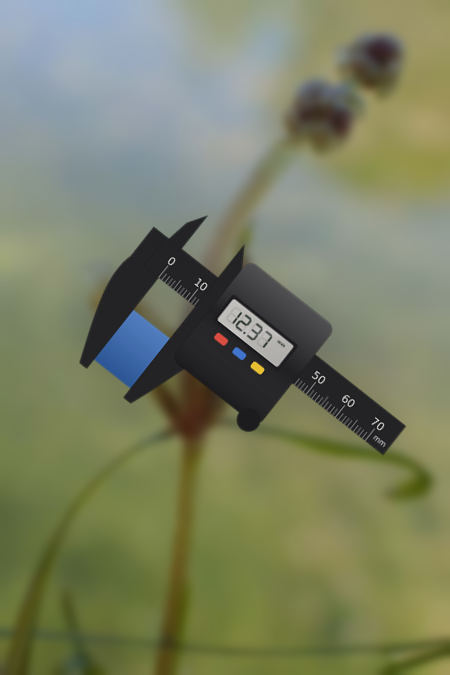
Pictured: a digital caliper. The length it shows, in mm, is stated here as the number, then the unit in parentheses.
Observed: 12.37 (mm)
